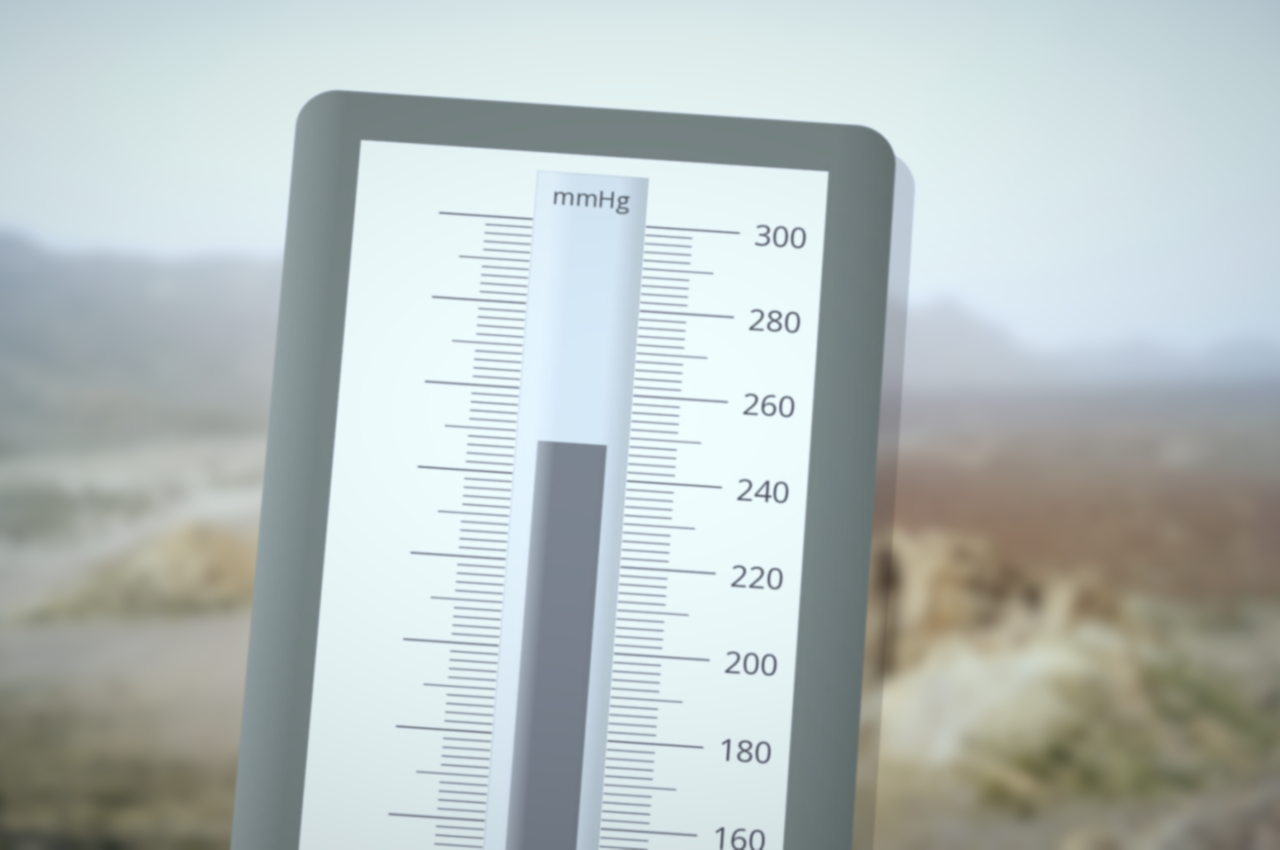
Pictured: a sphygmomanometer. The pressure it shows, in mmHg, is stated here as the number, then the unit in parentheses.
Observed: 248 (mmHg)
